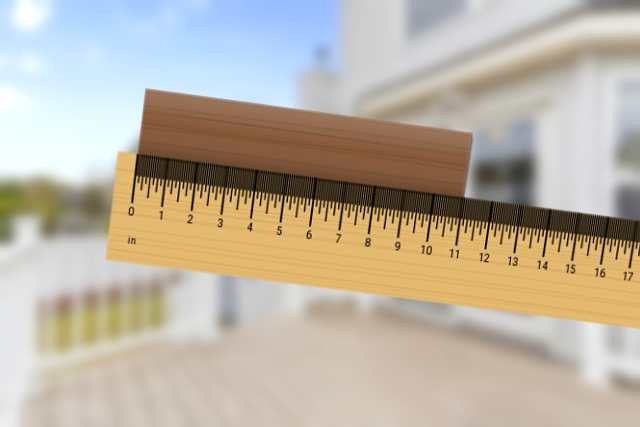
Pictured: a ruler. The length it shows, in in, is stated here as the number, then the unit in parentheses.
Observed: 11 (in)
